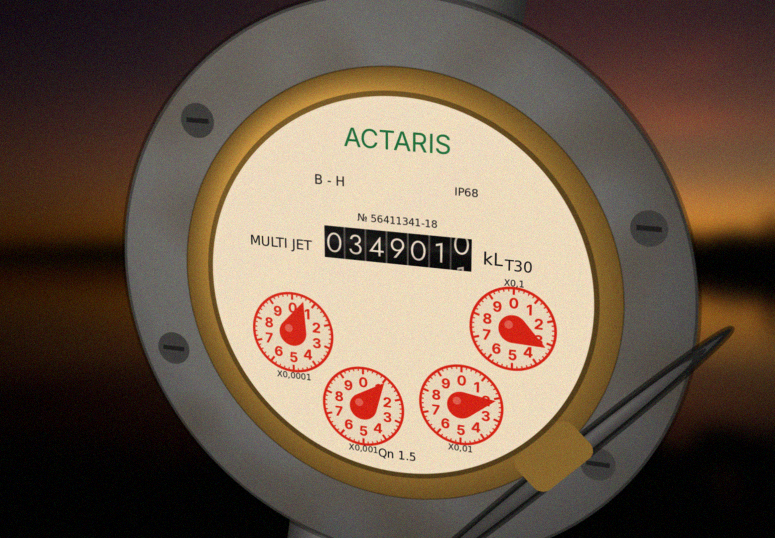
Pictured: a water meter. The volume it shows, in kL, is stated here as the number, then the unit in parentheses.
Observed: 349010.3210 (kL)
